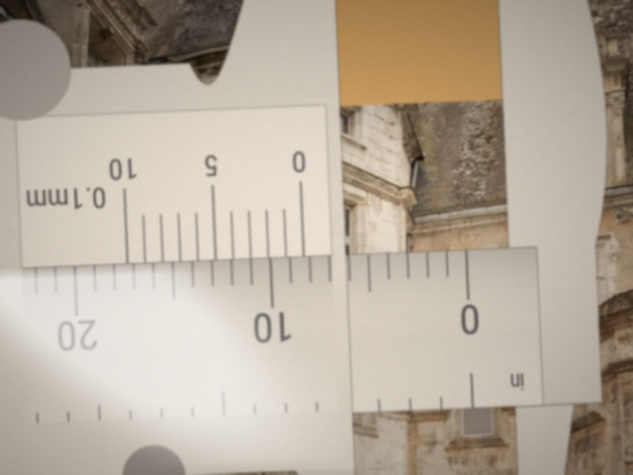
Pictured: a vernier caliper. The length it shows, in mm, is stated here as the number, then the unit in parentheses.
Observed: 8.3 (mm)
